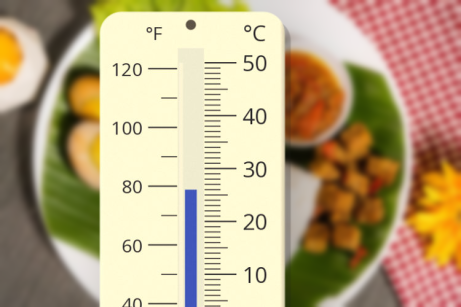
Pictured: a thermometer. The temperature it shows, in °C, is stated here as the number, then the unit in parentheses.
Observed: 26 (°C)
